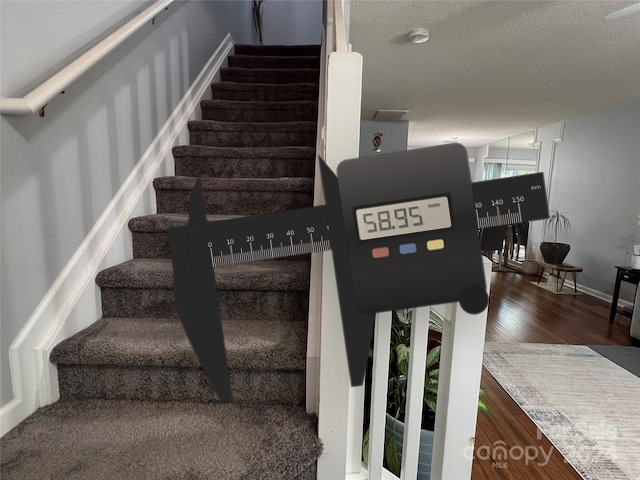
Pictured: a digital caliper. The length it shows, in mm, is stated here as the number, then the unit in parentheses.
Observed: 58.95 (mm)
